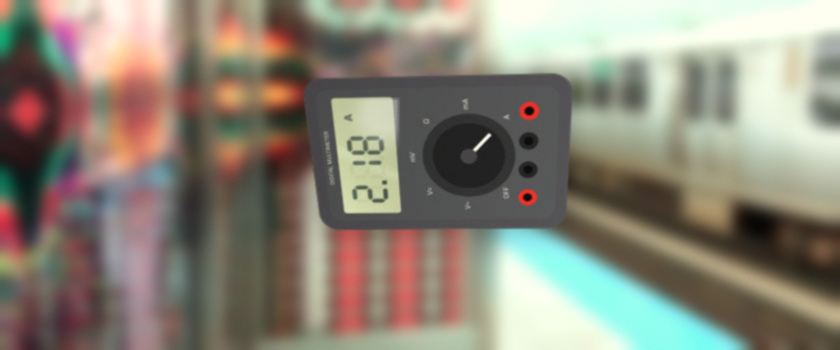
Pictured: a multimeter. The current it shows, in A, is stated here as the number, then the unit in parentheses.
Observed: 2.18 (A)
